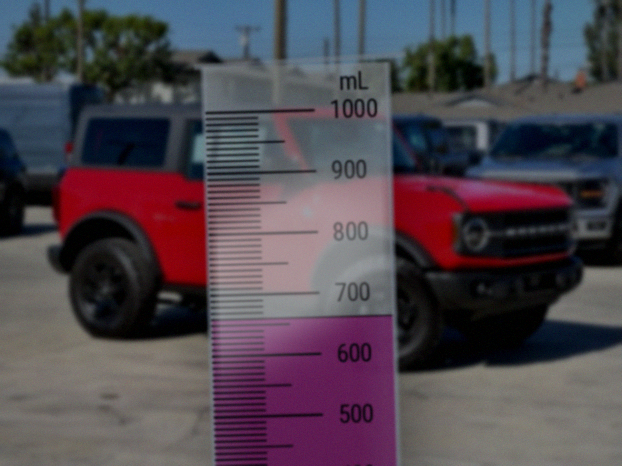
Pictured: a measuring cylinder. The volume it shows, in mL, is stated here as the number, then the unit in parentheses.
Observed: 660 (mL)
